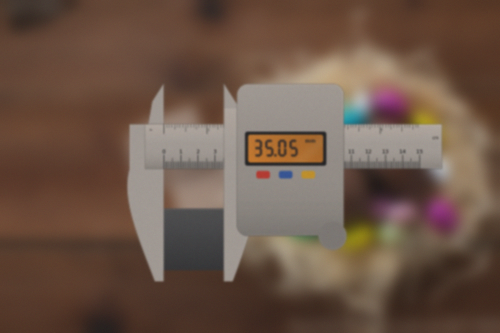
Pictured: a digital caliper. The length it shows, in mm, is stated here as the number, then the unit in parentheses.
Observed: 35.05 (mm)
